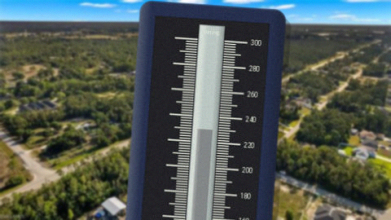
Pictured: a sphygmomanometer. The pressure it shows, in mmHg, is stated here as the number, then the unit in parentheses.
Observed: 230 (mmHg)
